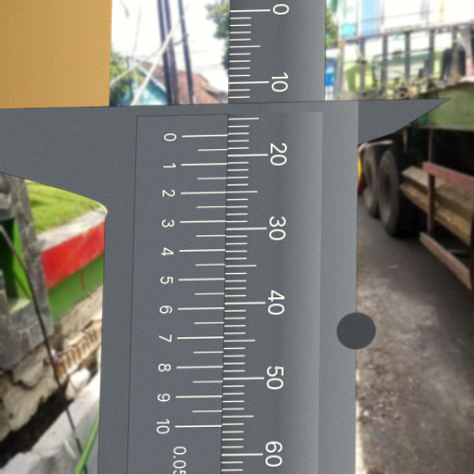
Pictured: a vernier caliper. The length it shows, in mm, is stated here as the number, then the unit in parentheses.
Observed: 17.2 (mm)
